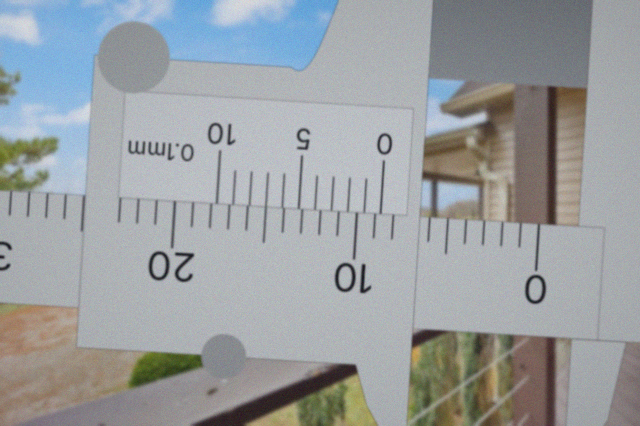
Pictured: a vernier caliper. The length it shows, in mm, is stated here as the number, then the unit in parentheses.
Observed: 8.7 (mm)
